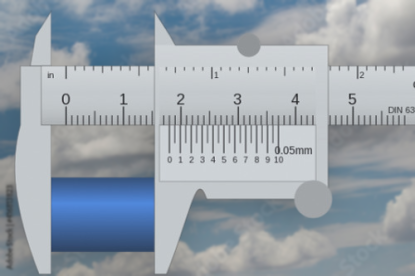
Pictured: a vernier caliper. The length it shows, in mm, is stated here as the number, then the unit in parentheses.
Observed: 18.0 (mm)
